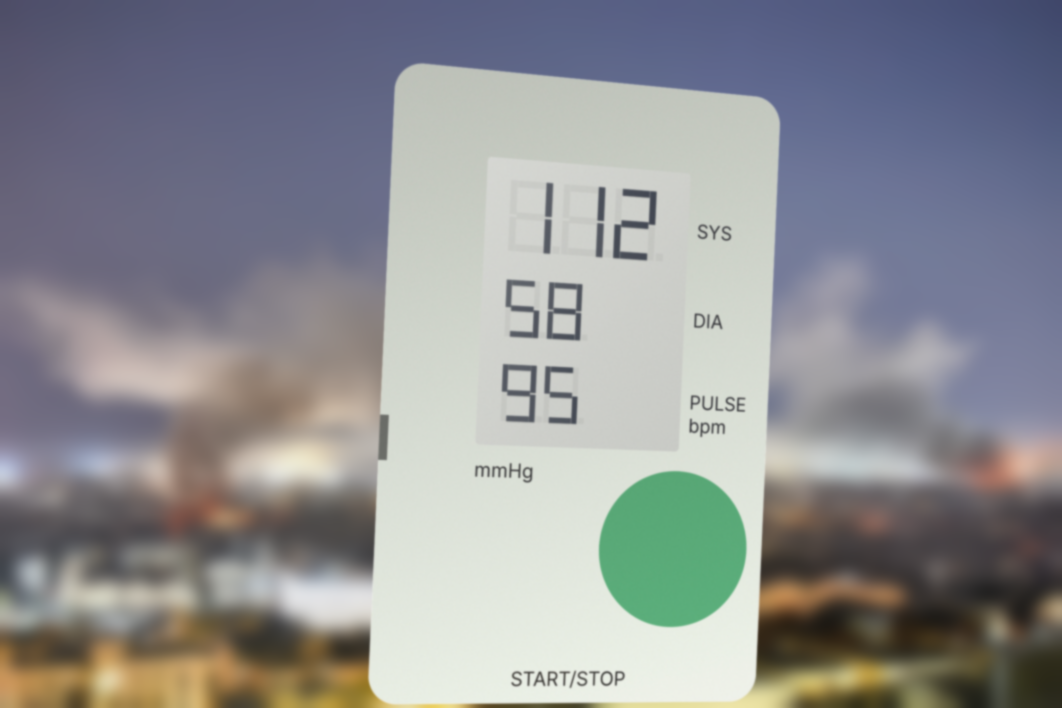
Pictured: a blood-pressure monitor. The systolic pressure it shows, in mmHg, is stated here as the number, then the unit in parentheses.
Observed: 112 (mmHg)
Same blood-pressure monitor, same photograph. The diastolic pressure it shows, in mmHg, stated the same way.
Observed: 58 (mmHg)
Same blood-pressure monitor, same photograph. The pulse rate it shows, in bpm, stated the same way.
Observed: 95 (bpm)
